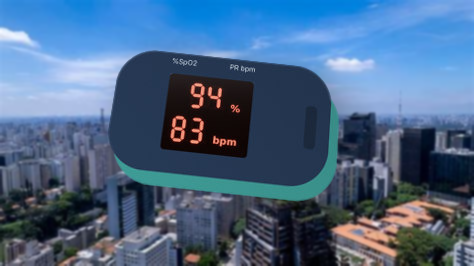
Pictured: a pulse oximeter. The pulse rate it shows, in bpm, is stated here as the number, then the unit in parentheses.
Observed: 83 (bpm)
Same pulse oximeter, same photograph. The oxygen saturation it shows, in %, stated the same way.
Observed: 94 (%)
